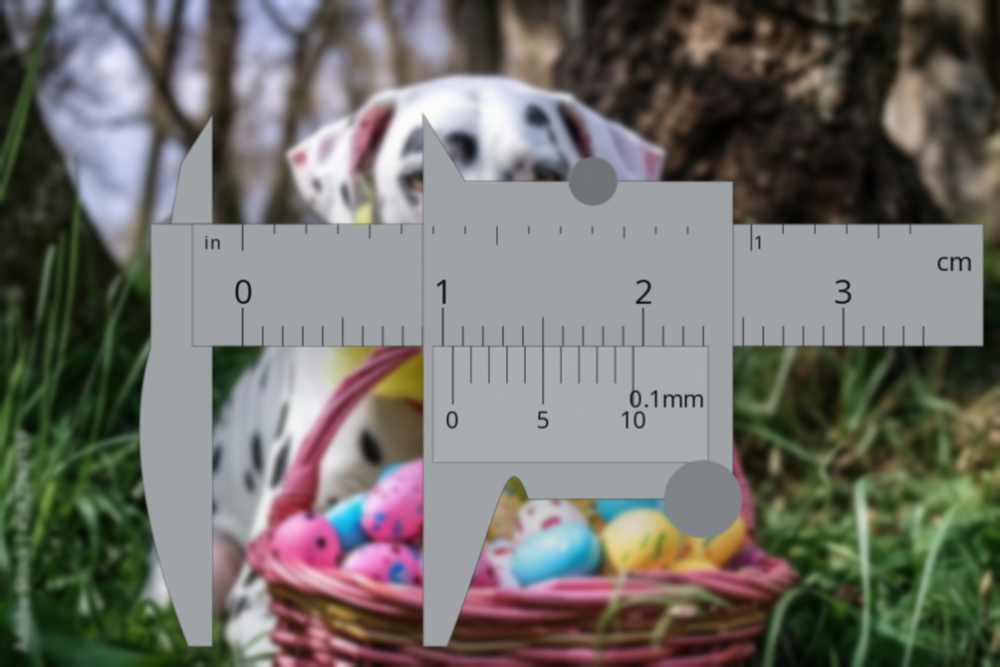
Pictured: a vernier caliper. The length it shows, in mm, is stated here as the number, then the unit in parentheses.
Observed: 10.5 (mm)
